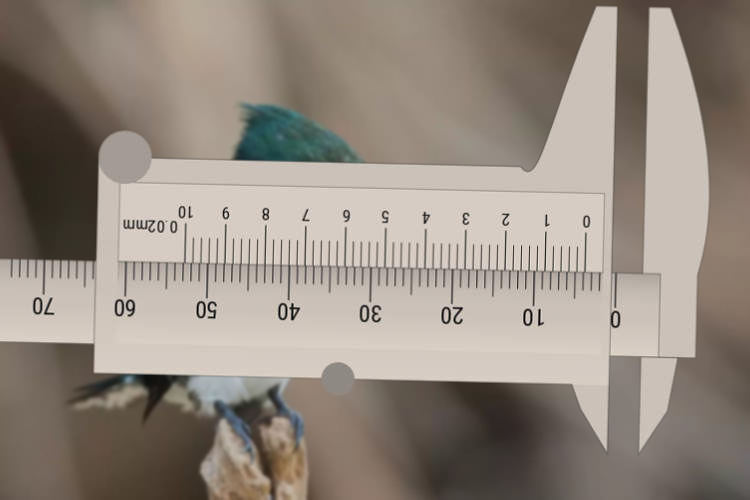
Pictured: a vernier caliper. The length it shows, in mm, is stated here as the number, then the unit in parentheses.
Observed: 3.8 (mm)
